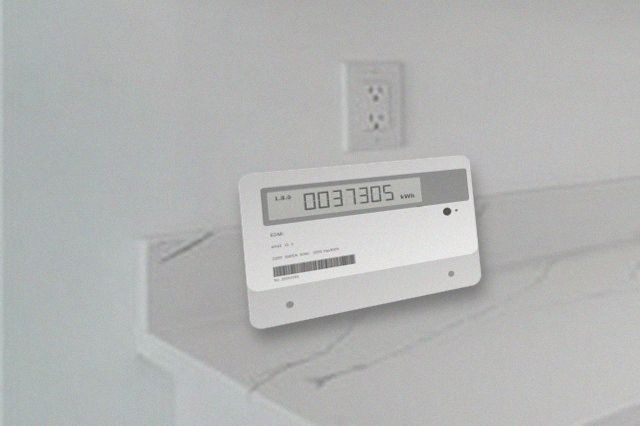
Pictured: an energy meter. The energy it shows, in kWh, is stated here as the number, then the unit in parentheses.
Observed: 37305 (kWh)
